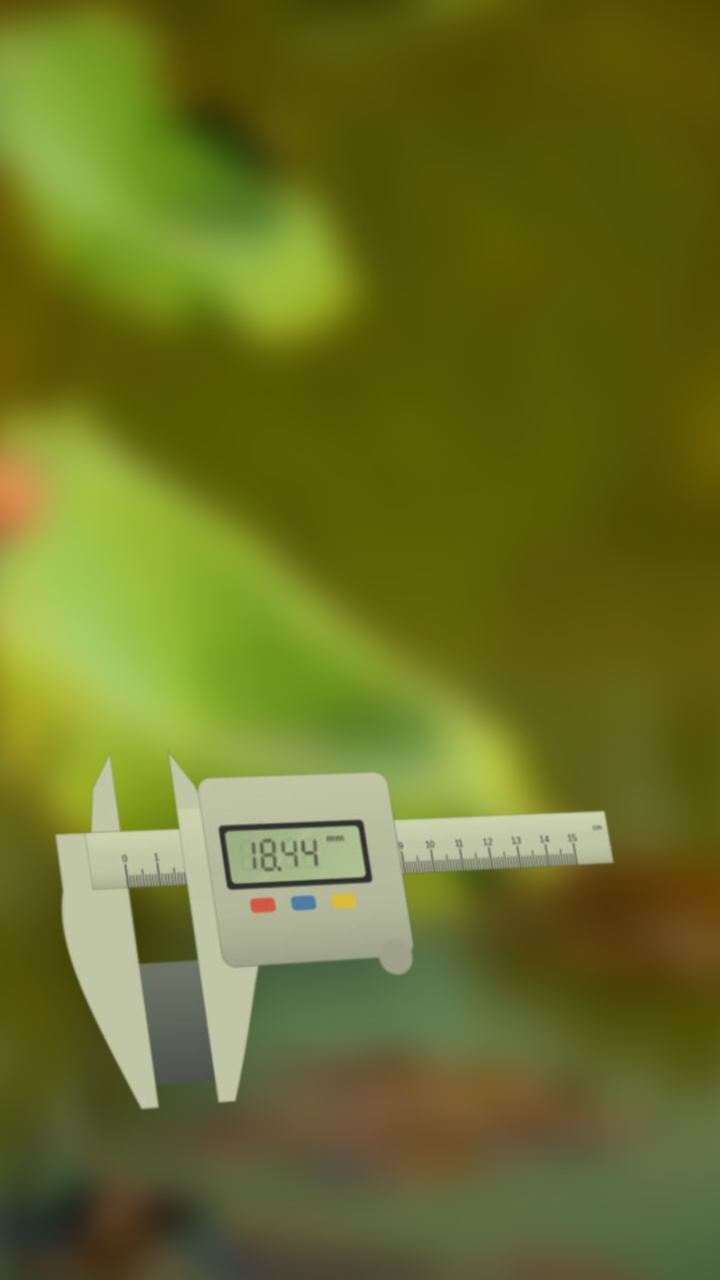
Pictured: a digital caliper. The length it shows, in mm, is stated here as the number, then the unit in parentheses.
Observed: 18.44 (mm)
